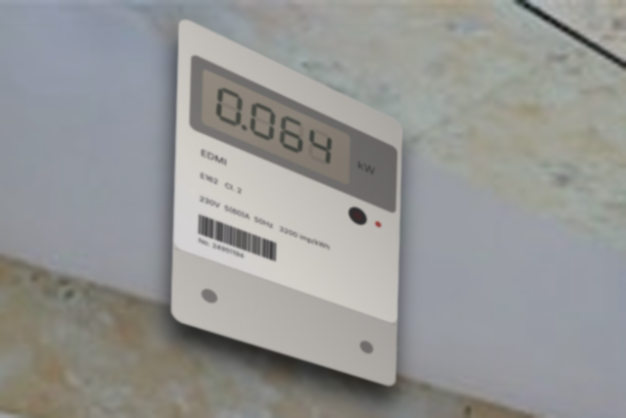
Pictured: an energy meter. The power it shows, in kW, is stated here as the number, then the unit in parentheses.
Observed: 0.064 (kW)
